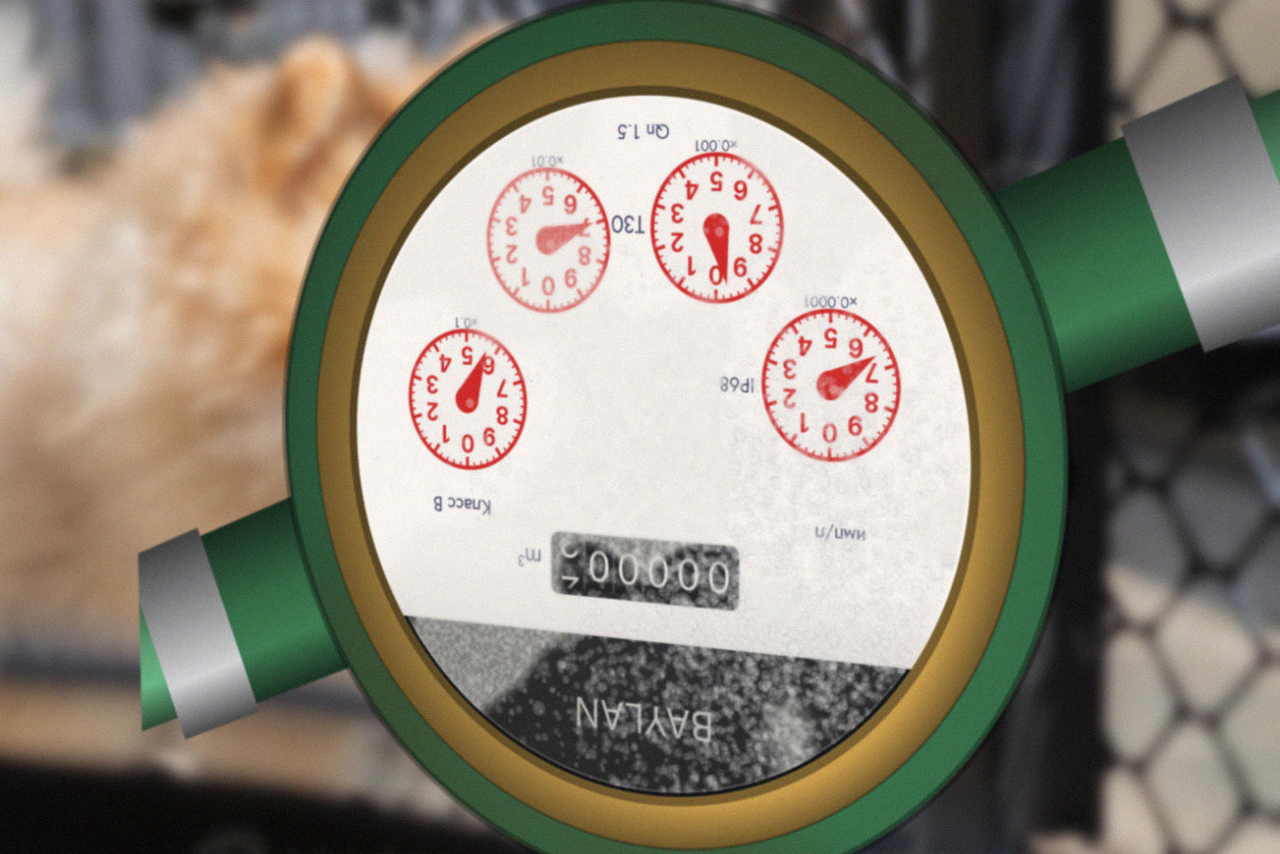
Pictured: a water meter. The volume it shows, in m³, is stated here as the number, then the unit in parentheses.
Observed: 2.5696 (m³)
